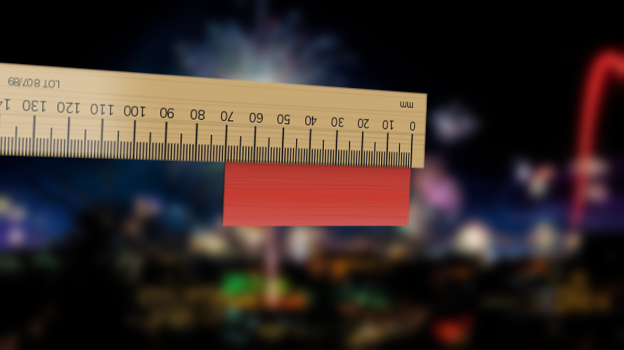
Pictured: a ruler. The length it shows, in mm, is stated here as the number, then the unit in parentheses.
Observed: 70 (mm)
